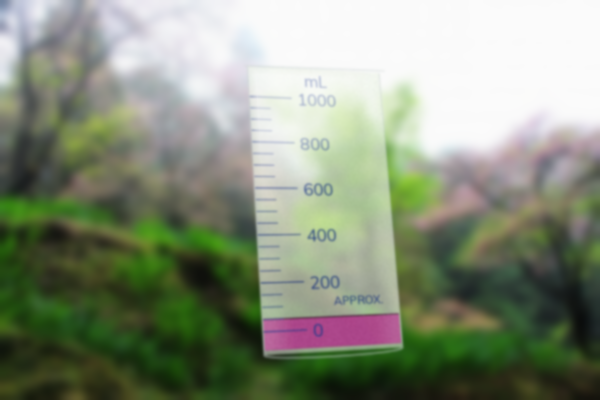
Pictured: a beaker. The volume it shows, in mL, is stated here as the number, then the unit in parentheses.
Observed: 50 (mL)
